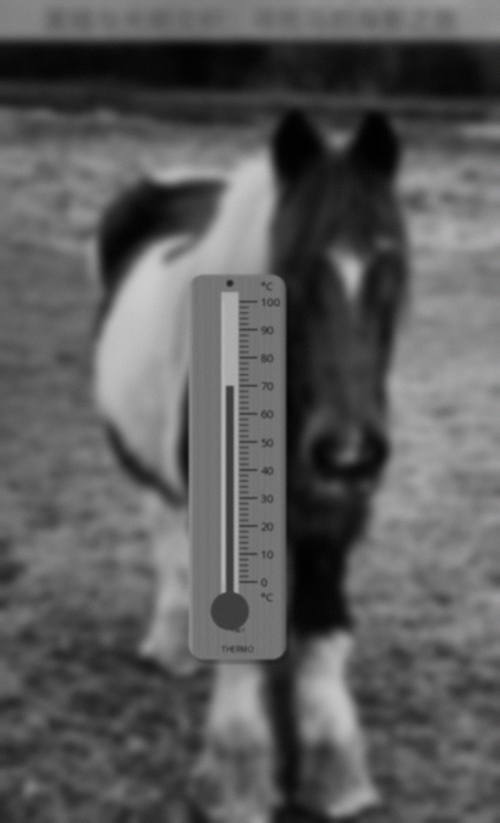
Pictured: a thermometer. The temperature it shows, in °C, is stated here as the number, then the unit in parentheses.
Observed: 70 (°C)
